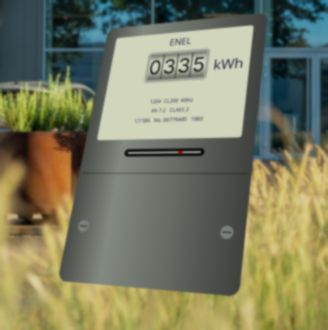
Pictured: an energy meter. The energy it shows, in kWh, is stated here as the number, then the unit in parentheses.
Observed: 335 (kWh)
